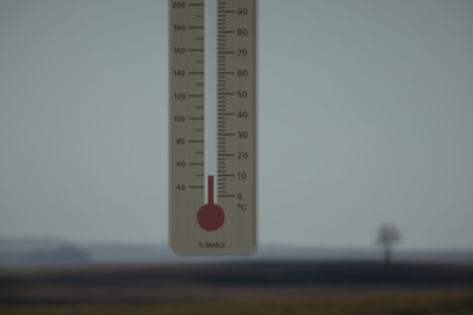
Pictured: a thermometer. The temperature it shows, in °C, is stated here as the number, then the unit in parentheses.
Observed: 10 (°C)
